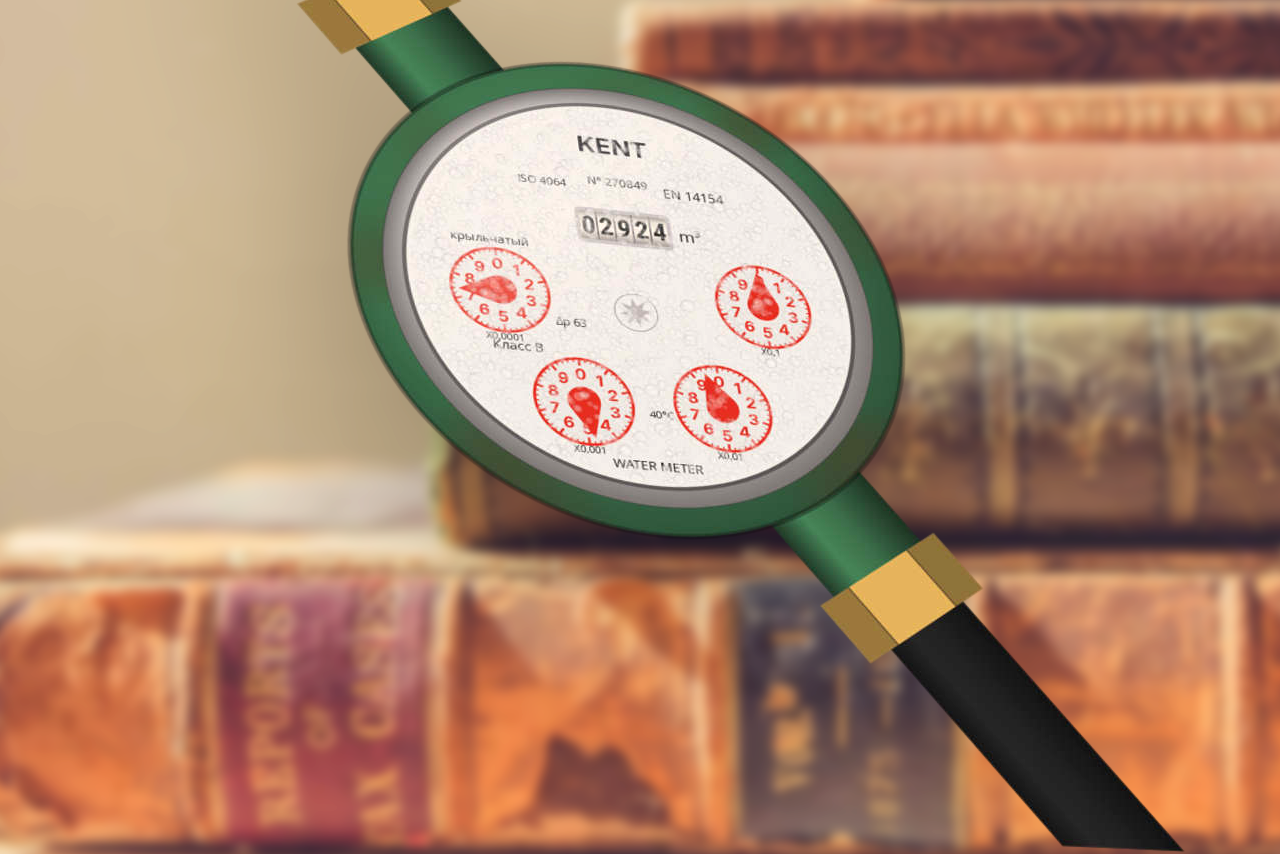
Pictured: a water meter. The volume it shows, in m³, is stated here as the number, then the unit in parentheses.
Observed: 2923.9947 (m³)
